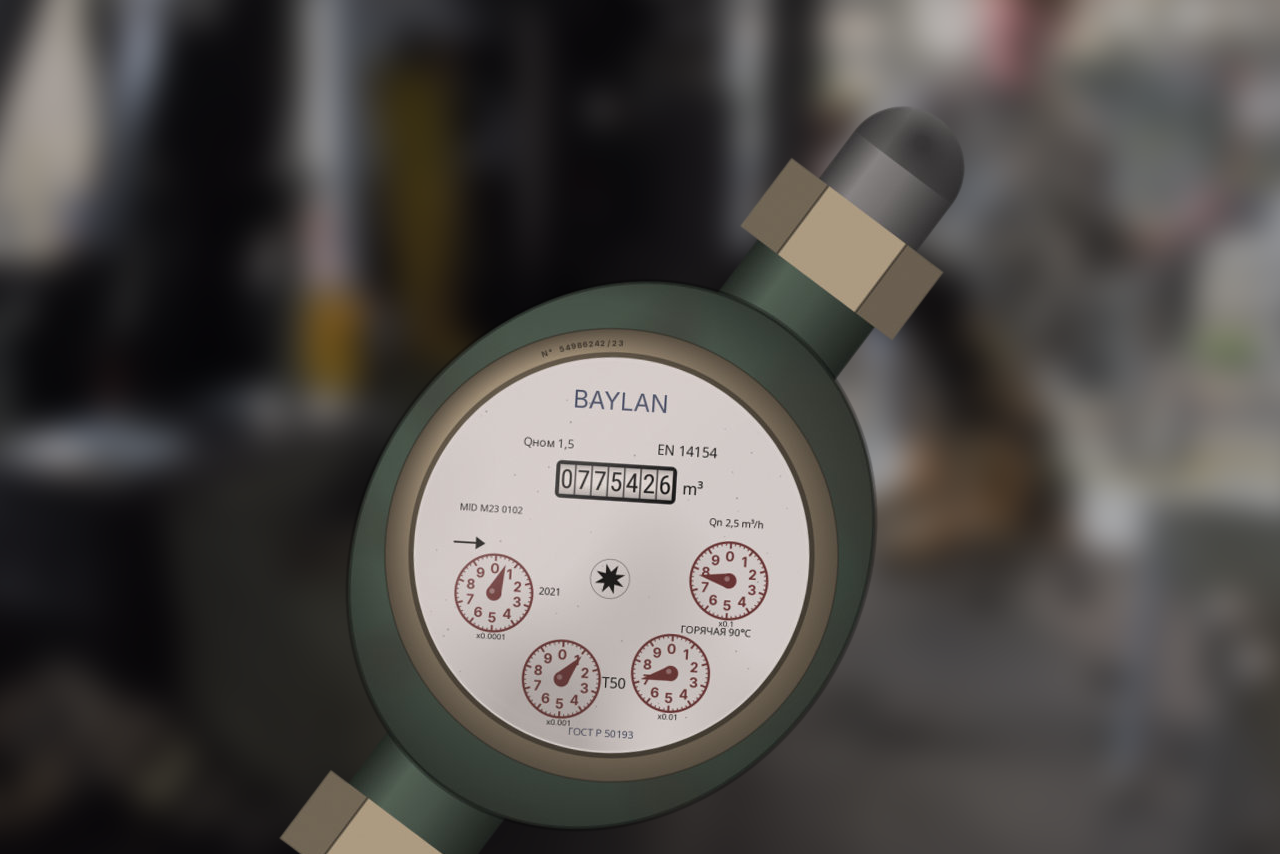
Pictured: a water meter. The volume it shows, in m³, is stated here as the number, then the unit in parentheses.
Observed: 775426.7710 (m³)
